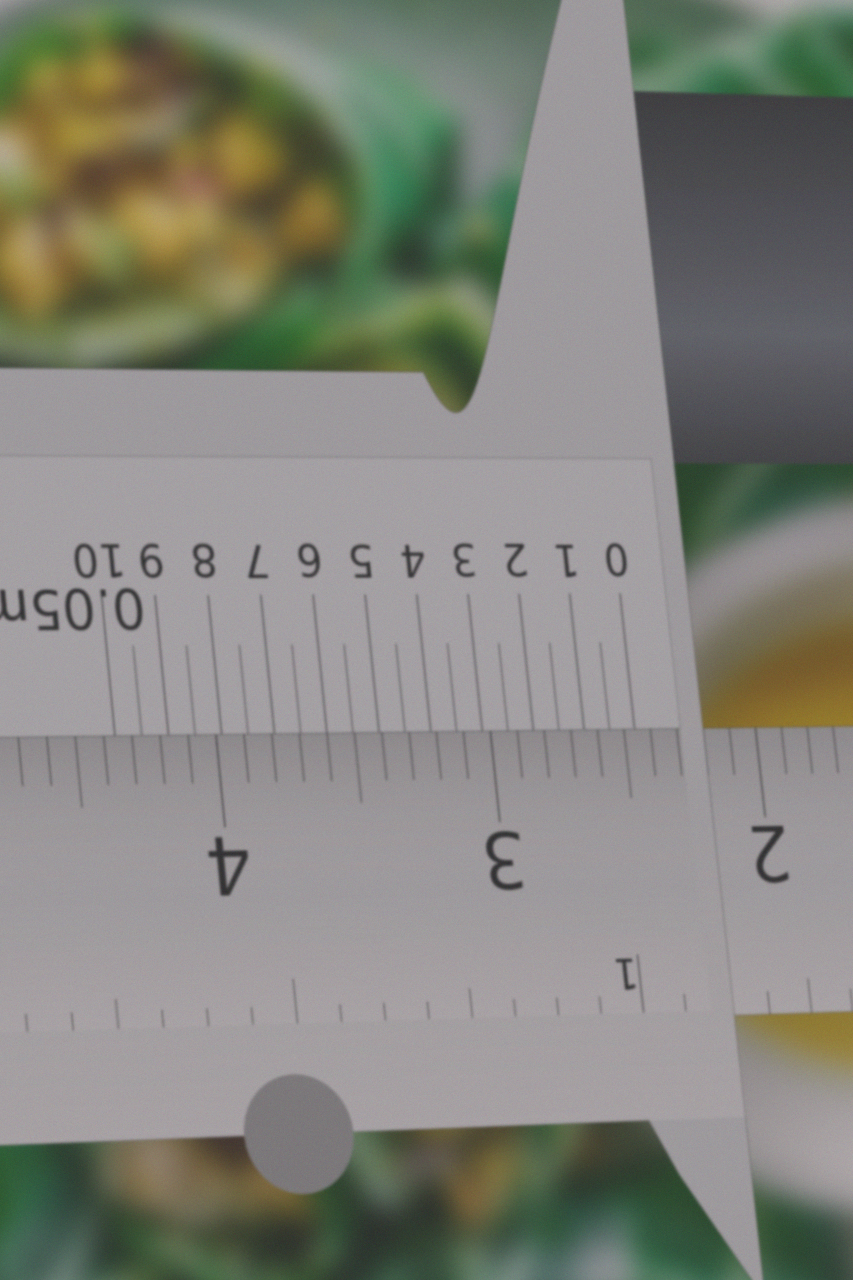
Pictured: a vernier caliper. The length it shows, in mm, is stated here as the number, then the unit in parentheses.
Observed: 24.6 (mm)
